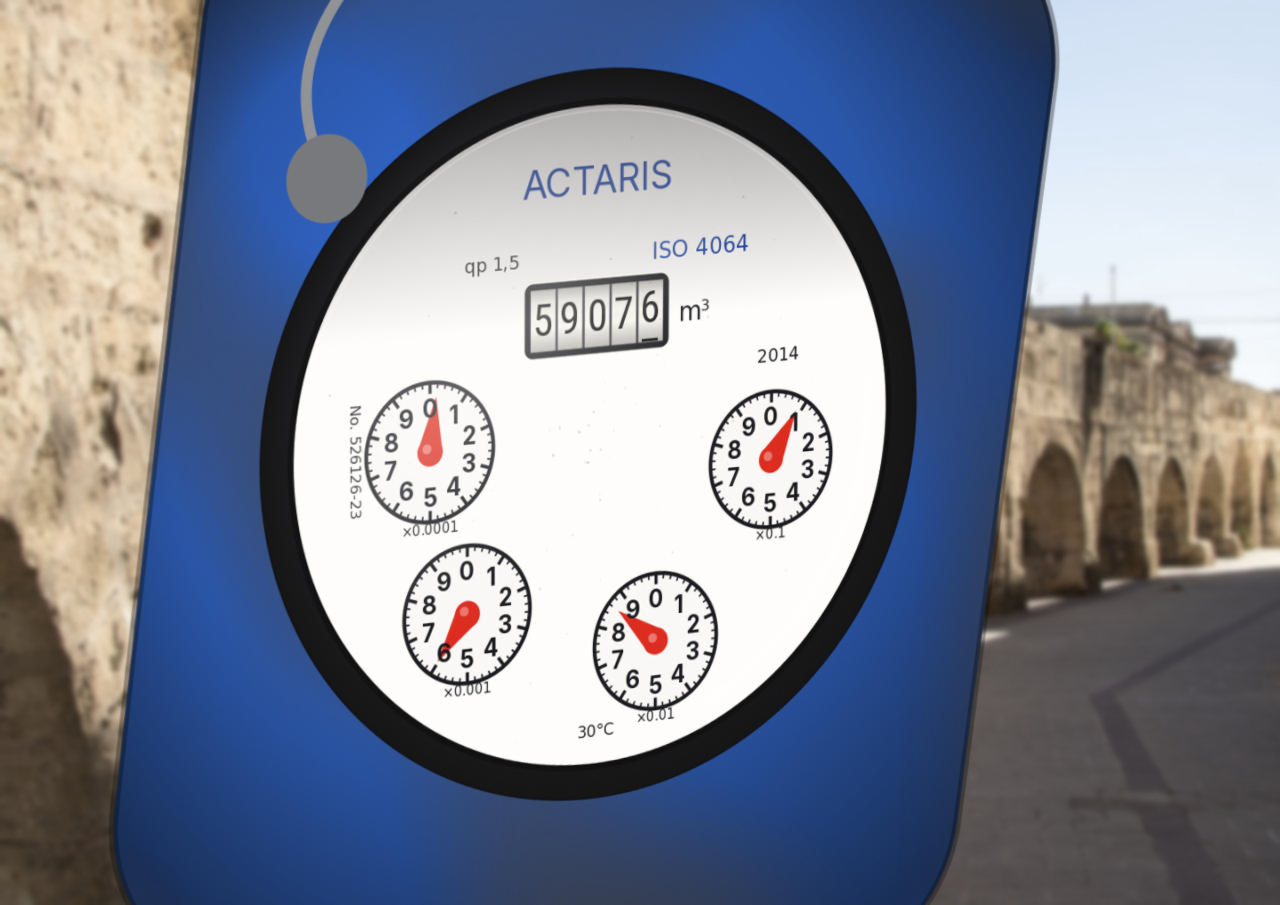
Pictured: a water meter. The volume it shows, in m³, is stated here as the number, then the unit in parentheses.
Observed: 59076.0860 (m³)
